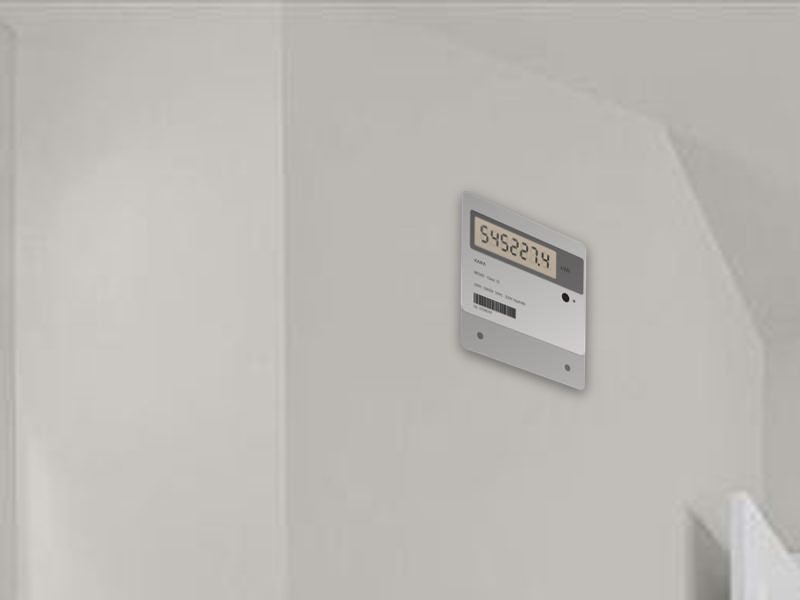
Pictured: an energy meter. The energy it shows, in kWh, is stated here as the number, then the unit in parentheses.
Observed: 545227.4 (kWh)
